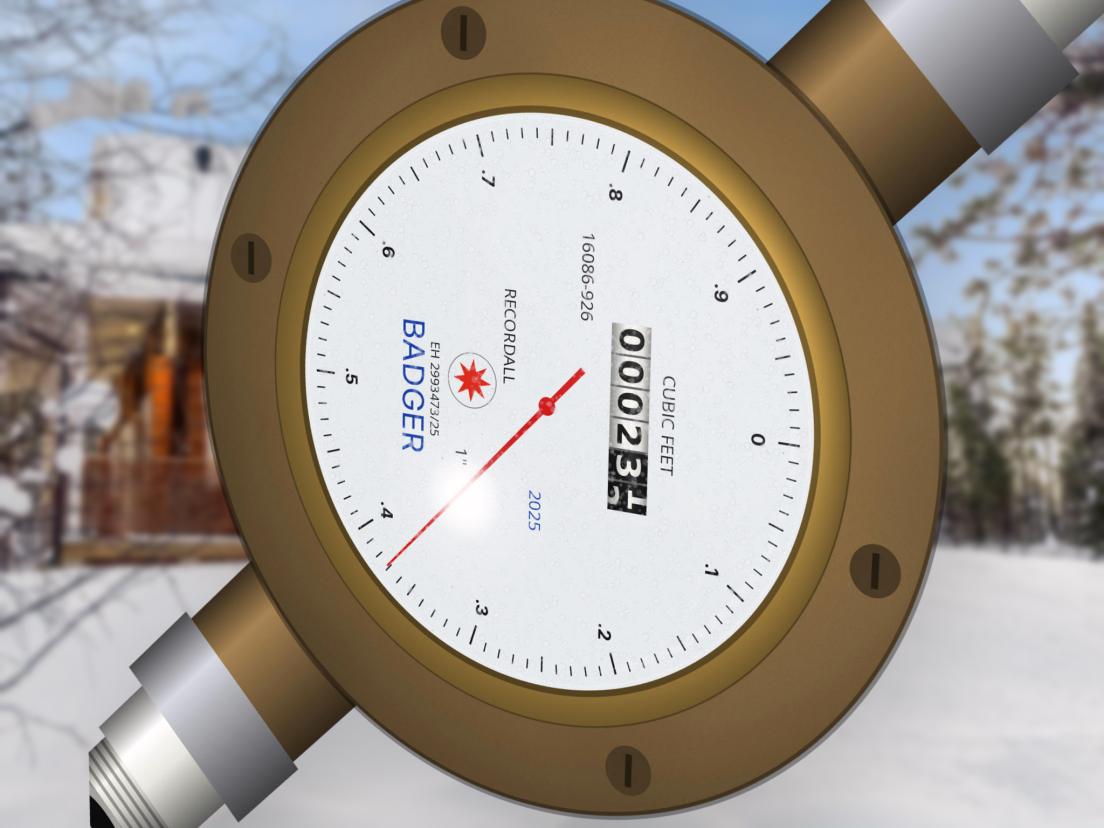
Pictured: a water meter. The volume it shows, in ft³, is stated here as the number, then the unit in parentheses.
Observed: 231.37 (ft³)
